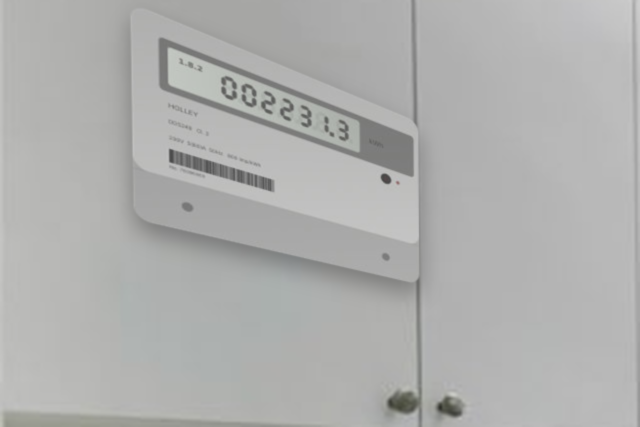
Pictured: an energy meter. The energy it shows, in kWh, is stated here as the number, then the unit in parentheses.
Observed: 2231.3 (kWh)
